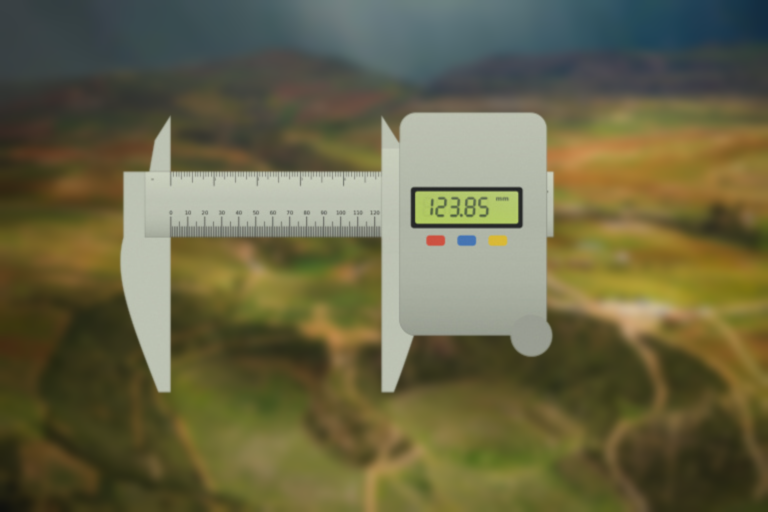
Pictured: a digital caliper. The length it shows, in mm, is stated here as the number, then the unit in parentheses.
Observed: 123.85 (mm)
